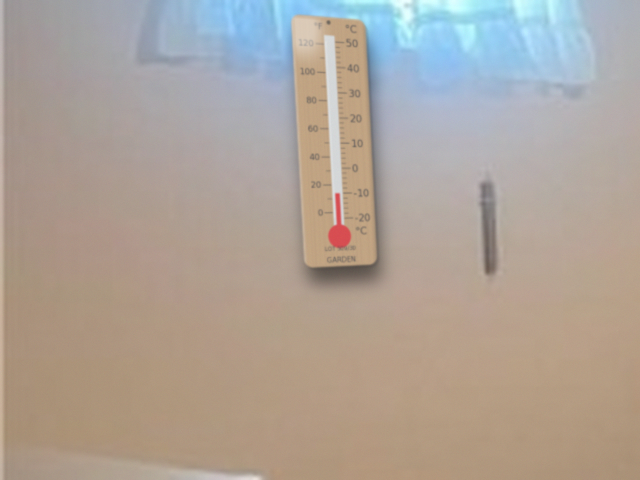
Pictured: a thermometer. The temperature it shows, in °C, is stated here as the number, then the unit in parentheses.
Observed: -10 (°C)
